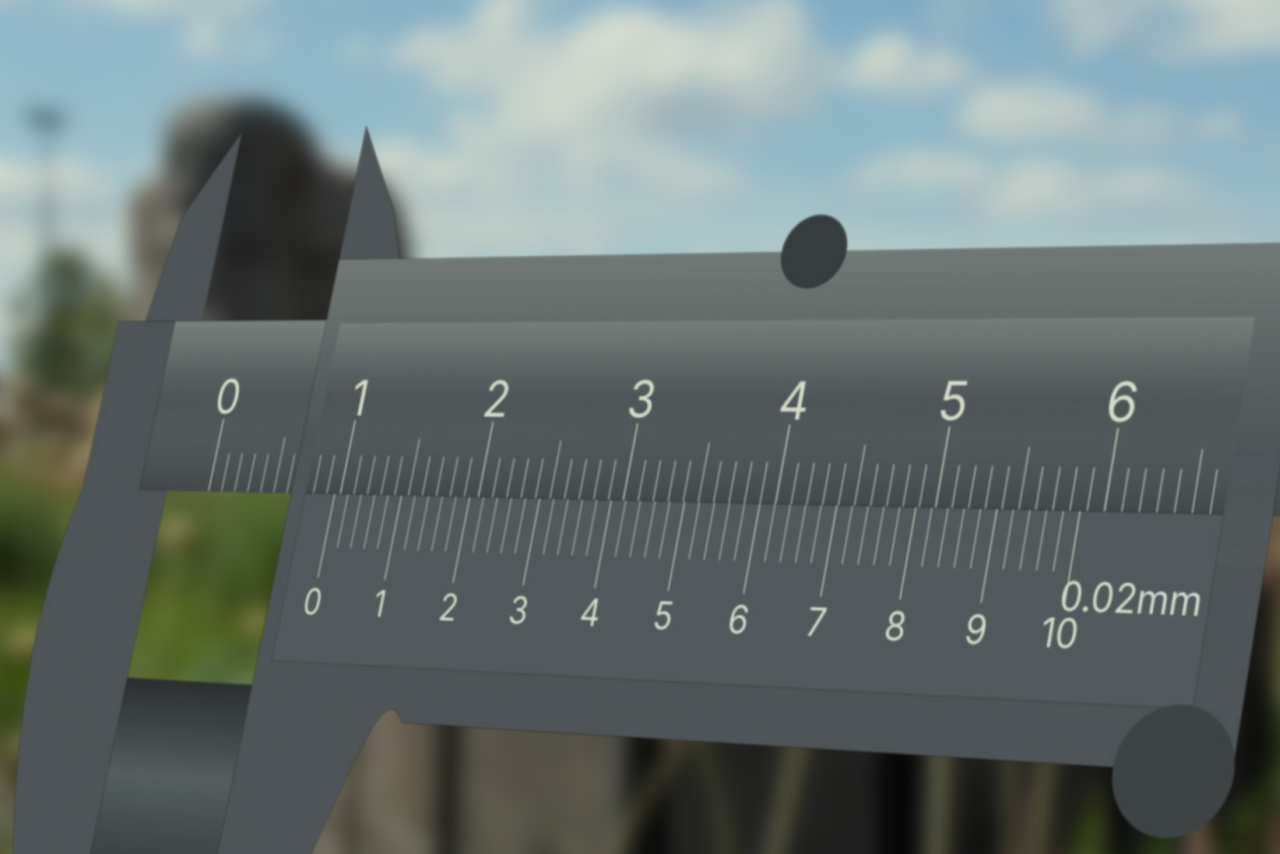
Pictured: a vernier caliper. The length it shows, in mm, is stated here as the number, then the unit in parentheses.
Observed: 9.6 (mm)
